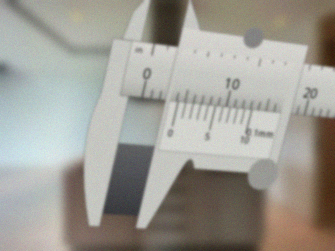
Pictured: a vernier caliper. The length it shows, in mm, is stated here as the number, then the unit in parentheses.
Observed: 4.2 (mm)
